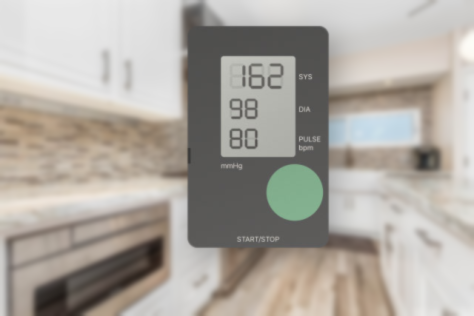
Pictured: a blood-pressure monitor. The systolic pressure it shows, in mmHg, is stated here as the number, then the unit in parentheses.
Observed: 162 (mmHg)
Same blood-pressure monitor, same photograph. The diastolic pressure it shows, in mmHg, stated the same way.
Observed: 98 (mmHg)
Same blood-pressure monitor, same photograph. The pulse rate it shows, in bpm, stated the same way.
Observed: 80 (bpm)
